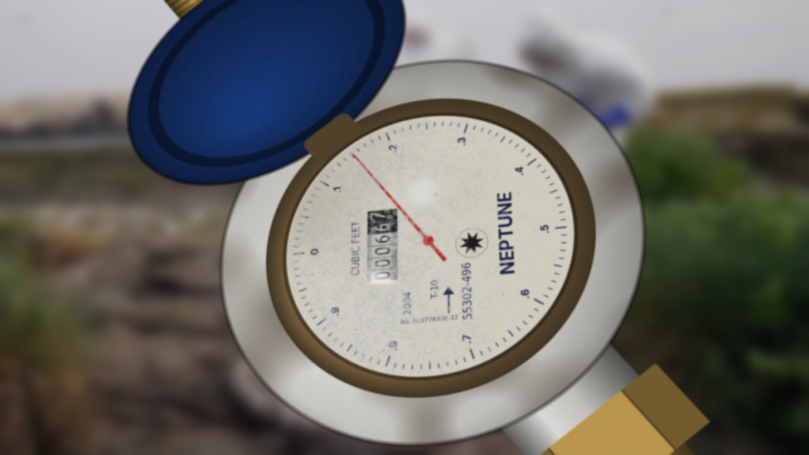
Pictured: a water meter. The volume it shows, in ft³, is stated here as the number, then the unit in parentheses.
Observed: 667.15 (ft³)
